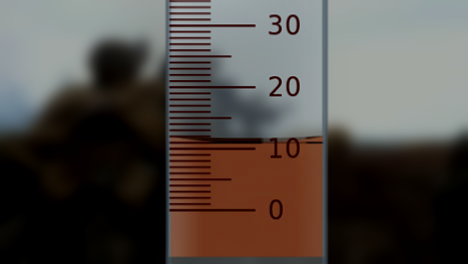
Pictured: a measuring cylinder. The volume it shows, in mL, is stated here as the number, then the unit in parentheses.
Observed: 11 (mL)
